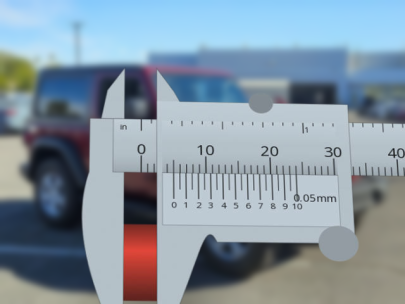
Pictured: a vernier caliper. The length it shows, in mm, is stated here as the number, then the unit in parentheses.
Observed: 5.0 (mm)
